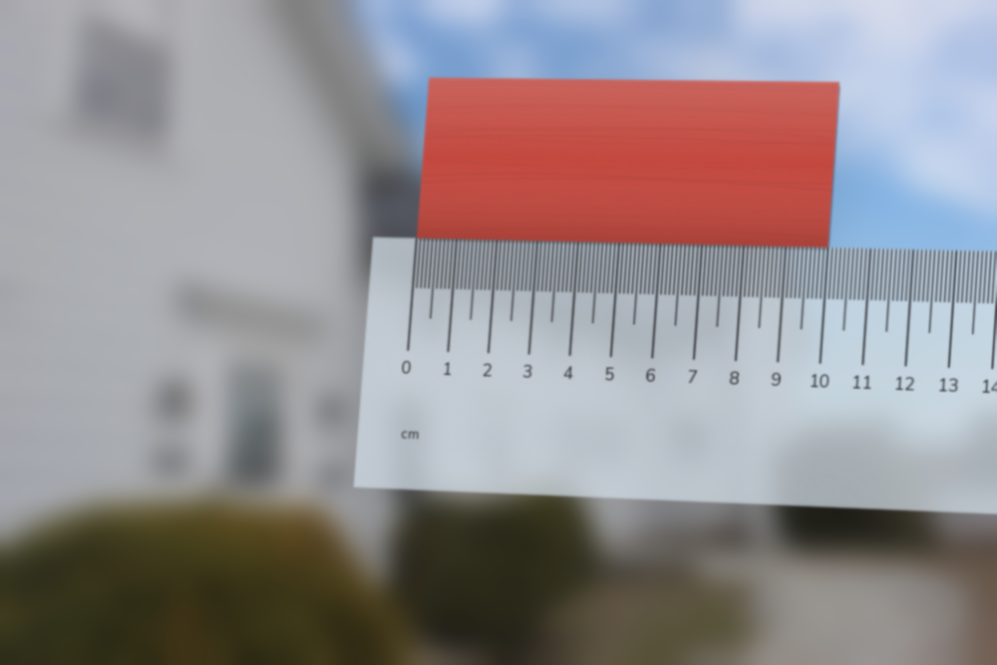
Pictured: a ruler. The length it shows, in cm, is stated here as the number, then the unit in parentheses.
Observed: 10 (cm)
